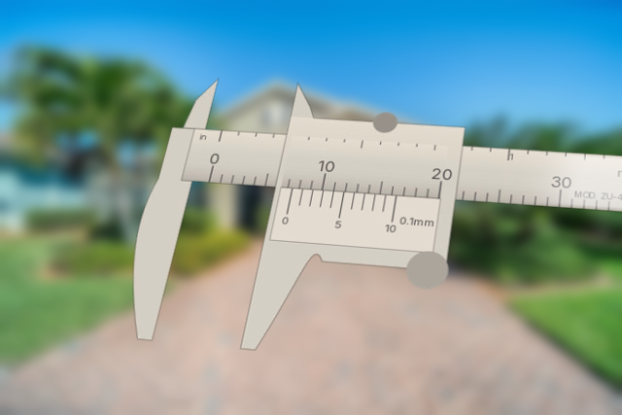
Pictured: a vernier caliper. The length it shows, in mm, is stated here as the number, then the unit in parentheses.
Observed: 7.4 (mm)
